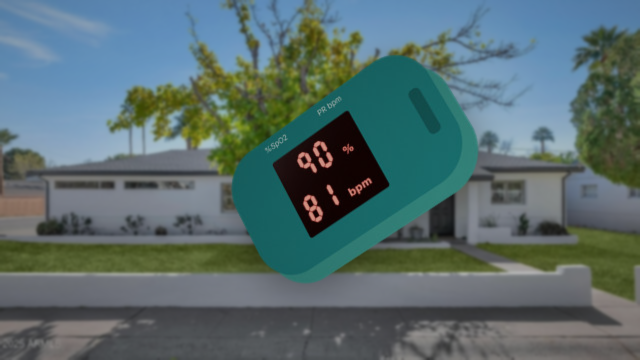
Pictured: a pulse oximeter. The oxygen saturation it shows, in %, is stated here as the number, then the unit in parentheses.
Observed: 90 (%)
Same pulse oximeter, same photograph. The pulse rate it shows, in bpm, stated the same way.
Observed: 81 (bpm)
